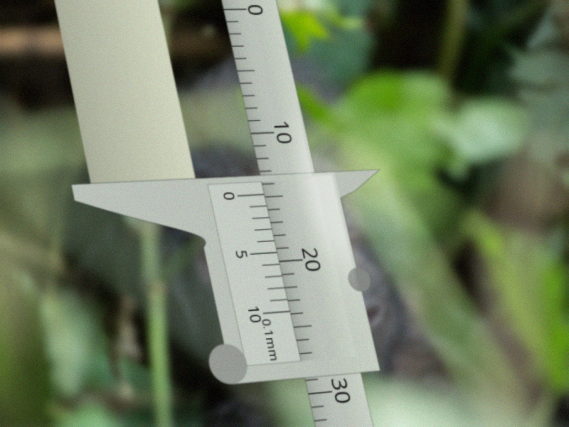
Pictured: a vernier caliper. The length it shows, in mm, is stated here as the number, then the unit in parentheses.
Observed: 14.8 (mm)
